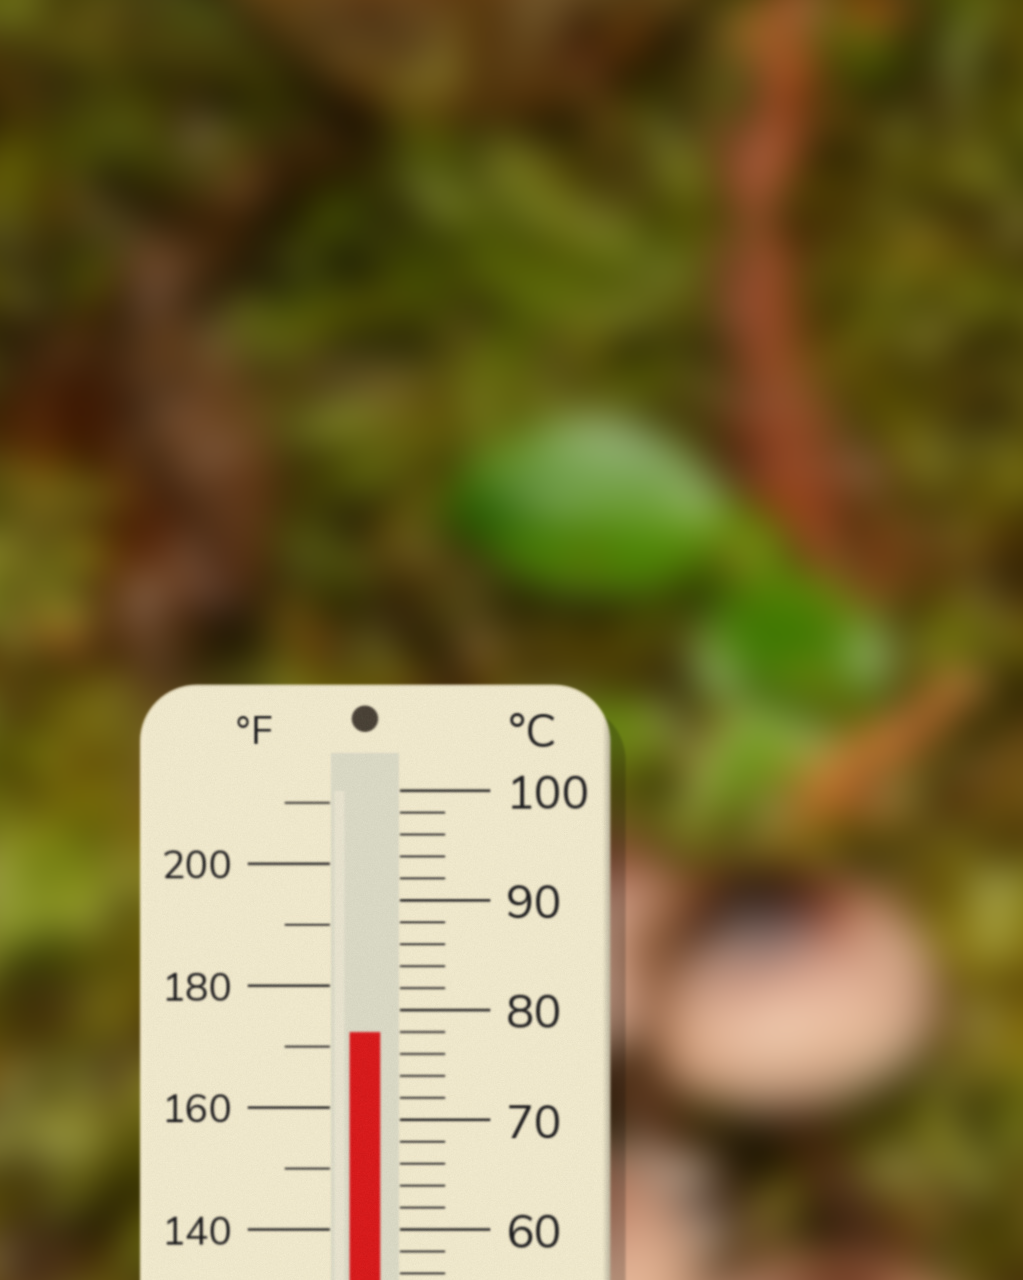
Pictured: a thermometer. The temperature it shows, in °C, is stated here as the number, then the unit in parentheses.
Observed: 78 (°C)
